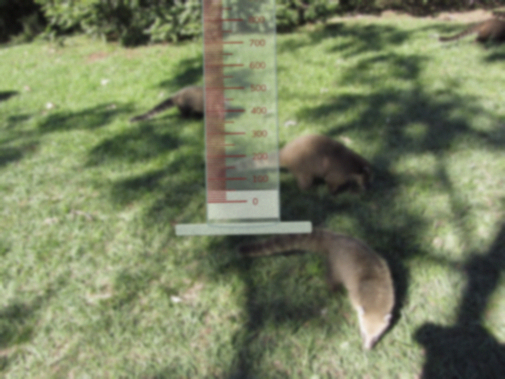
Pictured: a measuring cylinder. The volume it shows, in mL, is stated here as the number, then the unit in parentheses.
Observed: 50 (mL)
